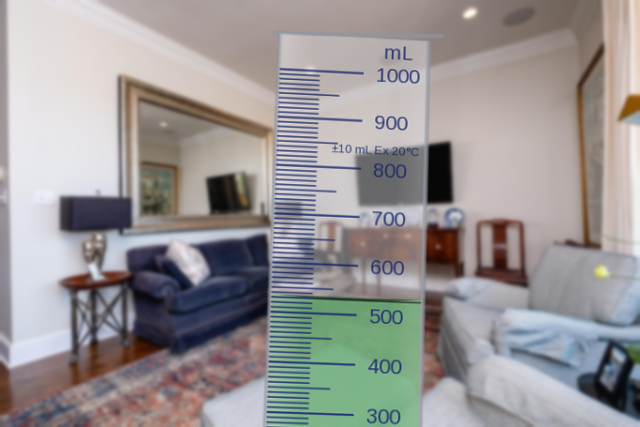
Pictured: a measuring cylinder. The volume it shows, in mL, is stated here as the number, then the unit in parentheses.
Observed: 530 (mL)
